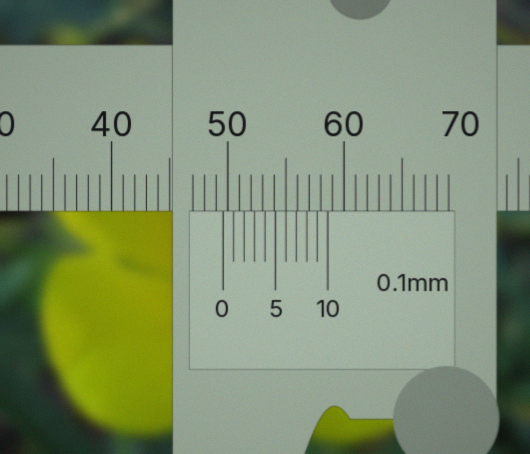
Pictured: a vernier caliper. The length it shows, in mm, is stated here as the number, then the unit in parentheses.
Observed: 49.6 (mm)
